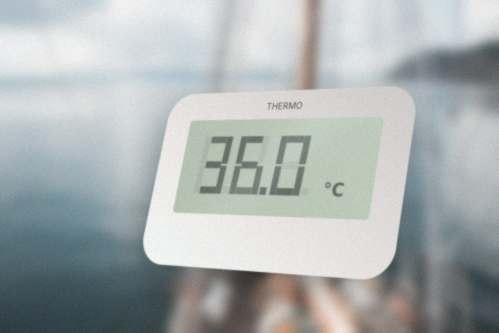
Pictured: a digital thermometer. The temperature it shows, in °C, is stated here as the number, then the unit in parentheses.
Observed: 36.0 (°C)
